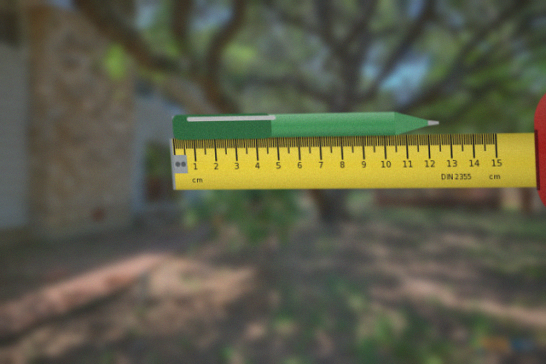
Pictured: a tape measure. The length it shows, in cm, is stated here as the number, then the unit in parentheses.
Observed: 12.5 (cm)
